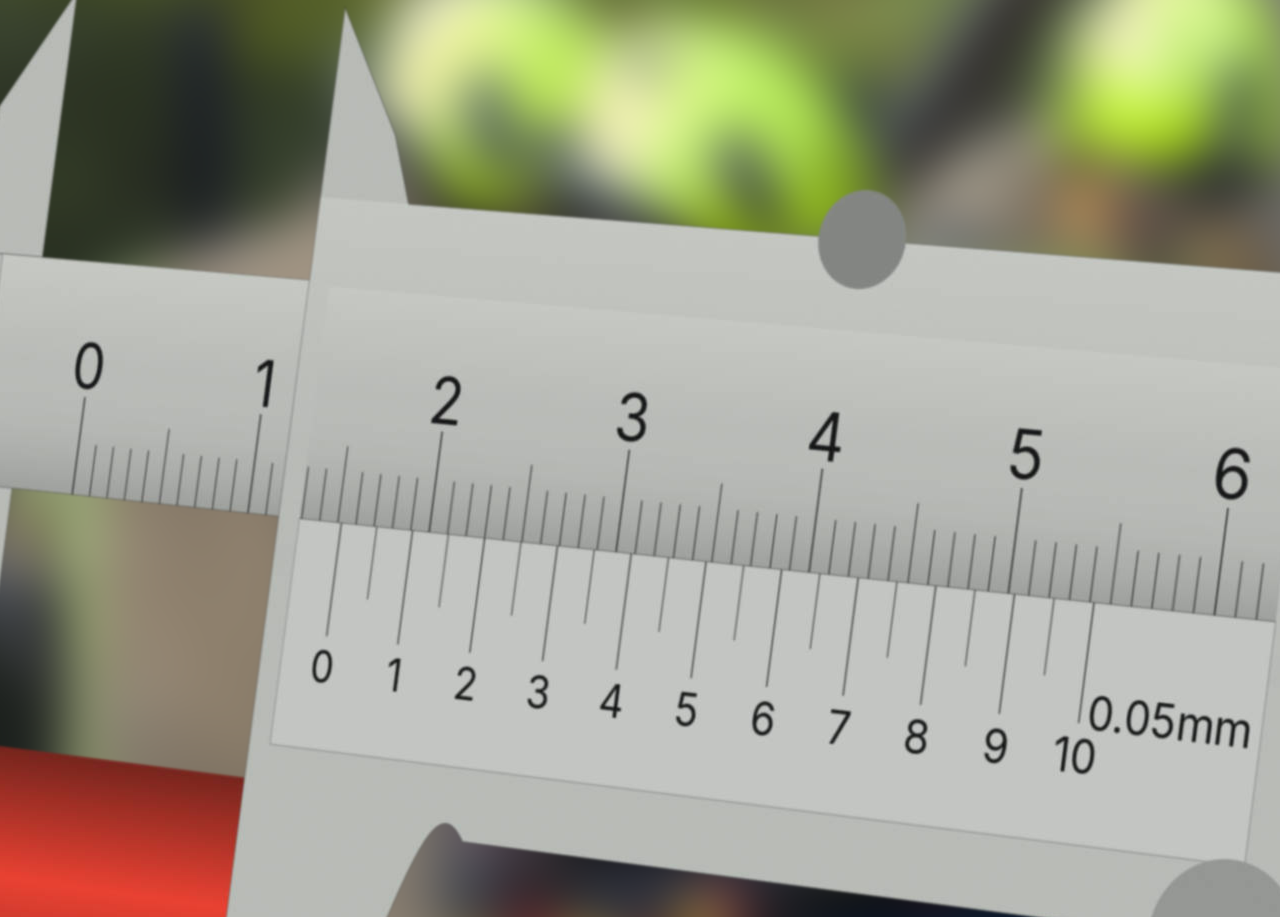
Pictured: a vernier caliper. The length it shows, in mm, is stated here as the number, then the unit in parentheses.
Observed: 15.2 (mm)
